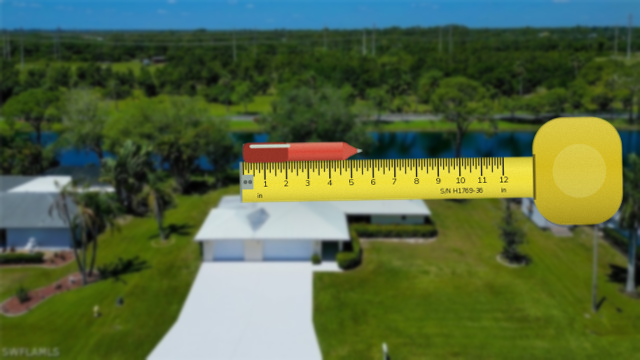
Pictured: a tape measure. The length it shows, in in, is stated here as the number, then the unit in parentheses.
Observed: 5.5 (in)
